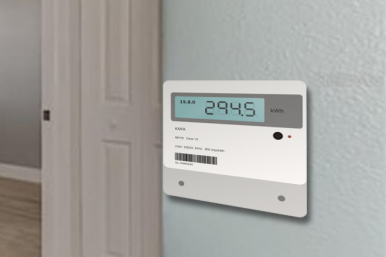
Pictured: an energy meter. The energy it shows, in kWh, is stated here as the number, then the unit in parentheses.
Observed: 294.5 (kWh)
